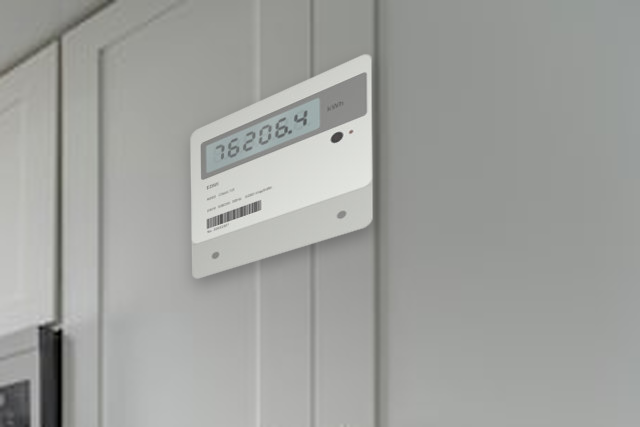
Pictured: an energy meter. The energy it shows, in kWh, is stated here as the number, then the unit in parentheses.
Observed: 76206.4 (kWh)
